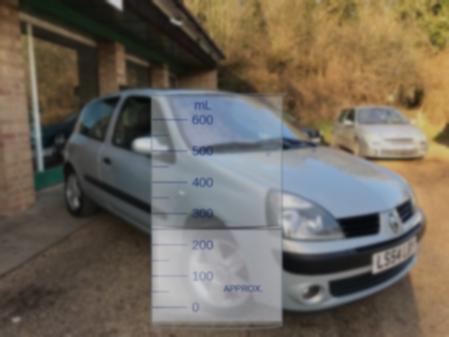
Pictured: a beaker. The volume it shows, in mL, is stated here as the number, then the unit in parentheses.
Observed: 250 (mL)
